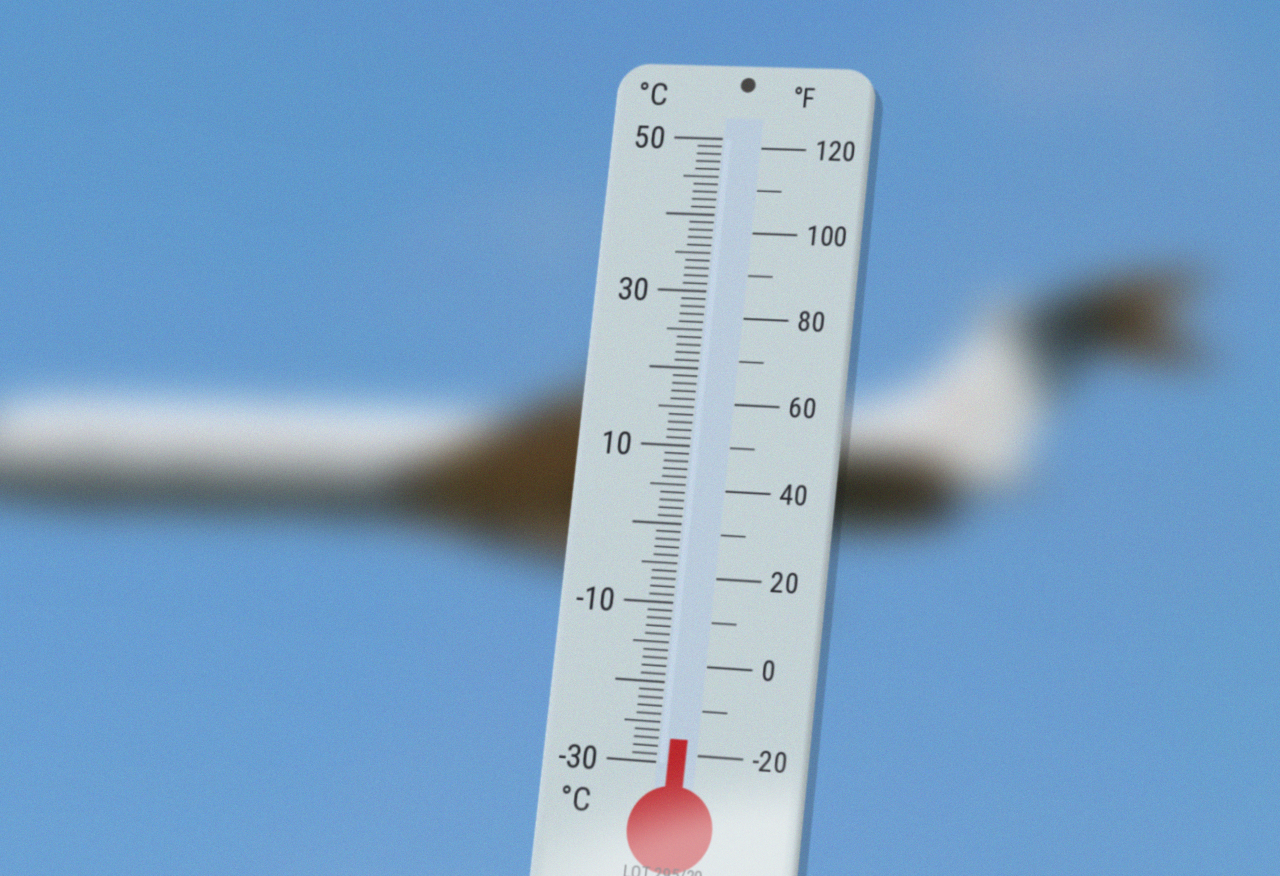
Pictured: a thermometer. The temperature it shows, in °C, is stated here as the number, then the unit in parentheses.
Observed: -27 (°C)
